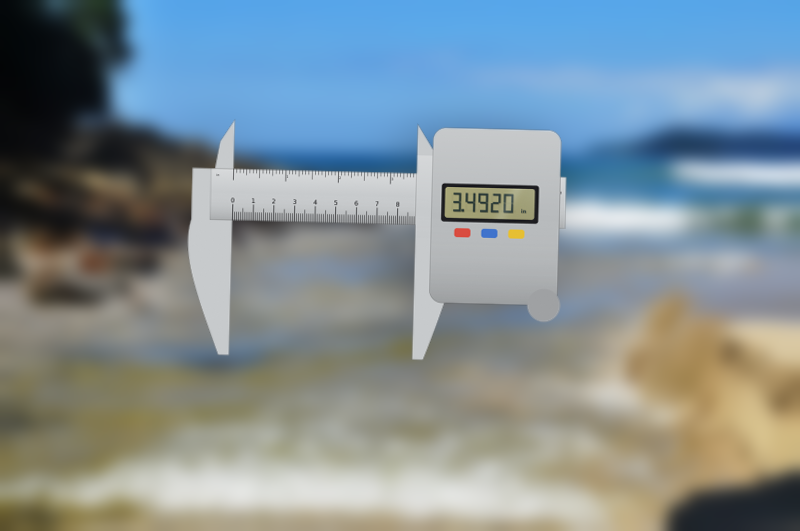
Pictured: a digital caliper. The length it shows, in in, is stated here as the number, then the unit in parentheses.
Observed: 3.4920 (in)
